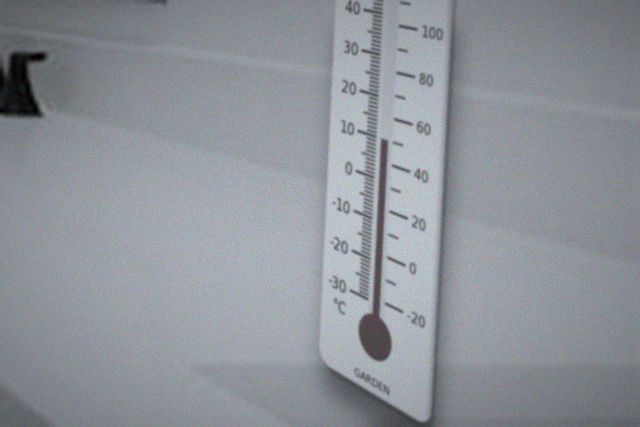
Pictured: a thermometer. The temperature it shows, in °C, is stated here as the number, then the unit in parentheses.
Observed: 10 (°C)
